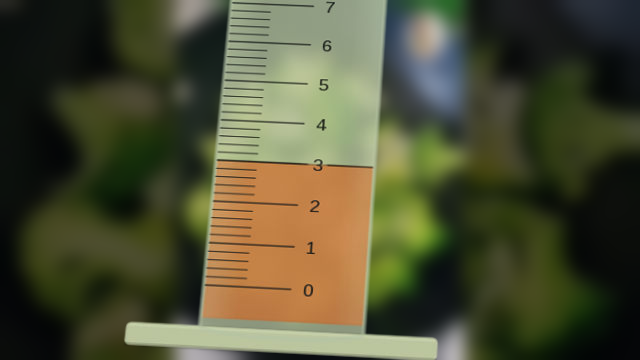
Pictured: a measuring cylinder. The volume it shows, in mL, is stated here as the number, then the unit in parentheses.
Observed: 3 (mL)
